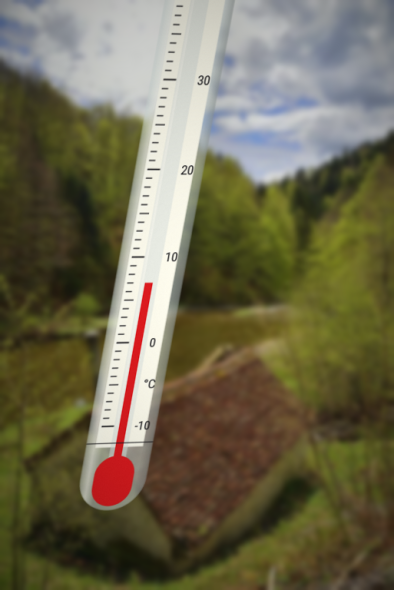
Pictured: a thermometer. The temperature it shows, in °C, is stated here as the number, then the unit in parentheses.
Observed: 7 (°C)
